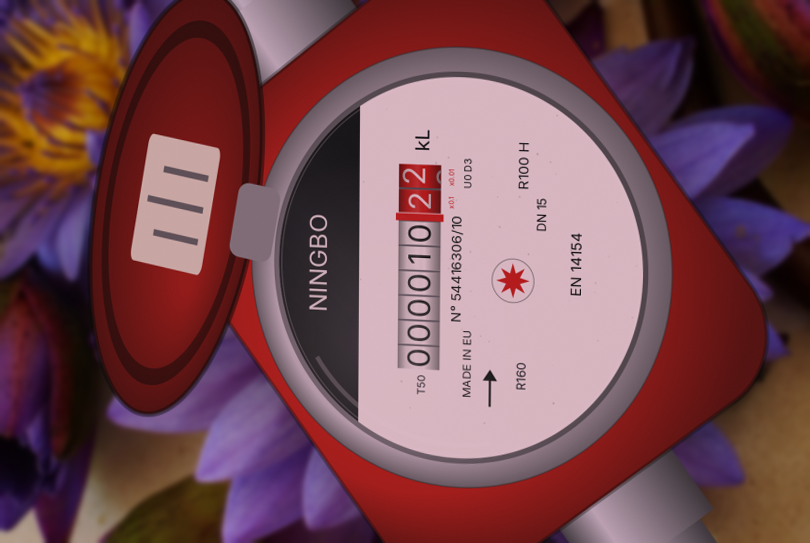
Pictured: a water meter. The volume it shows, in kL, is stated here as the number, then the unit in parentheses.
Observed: 10.22 (kL)
